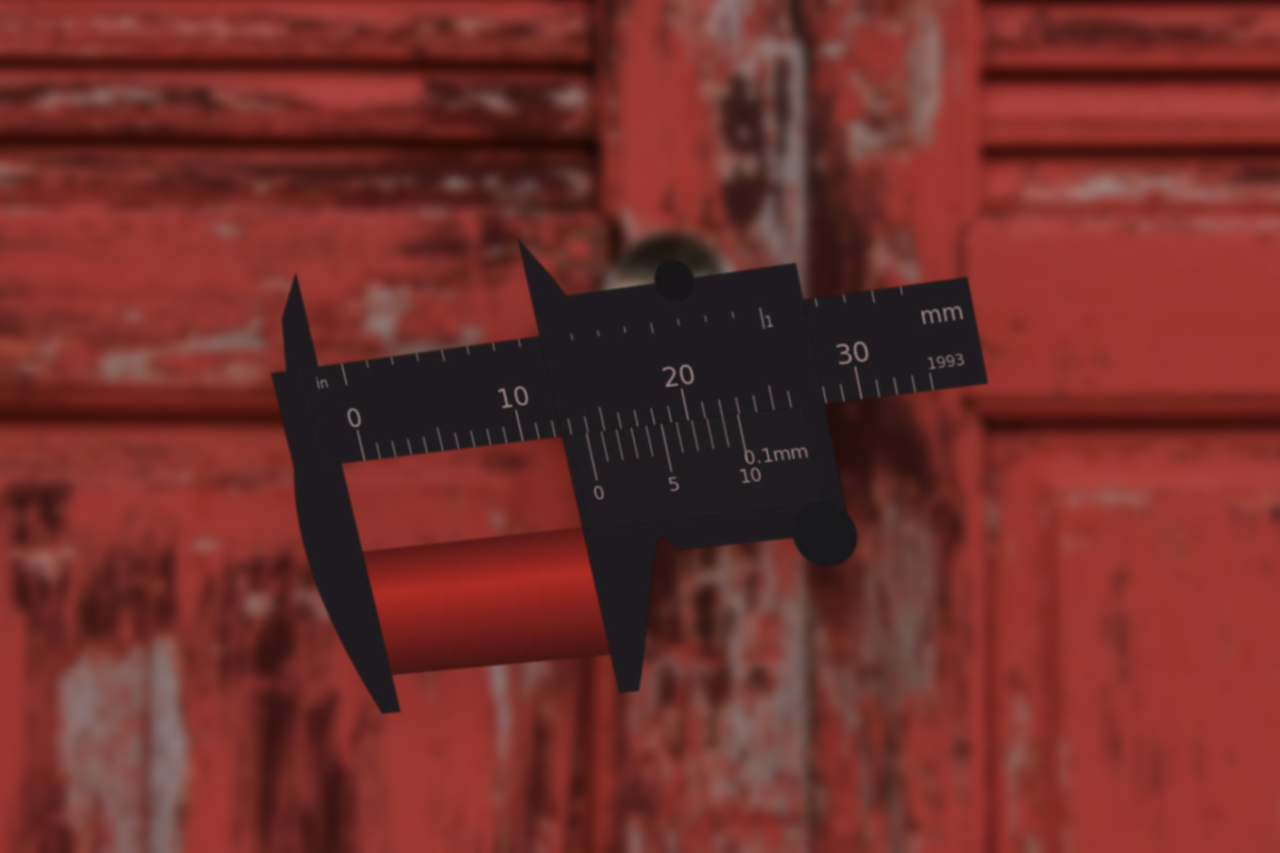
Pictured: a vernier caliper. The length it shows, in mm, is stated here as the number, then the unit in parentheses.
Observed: 13.9 (mm)
